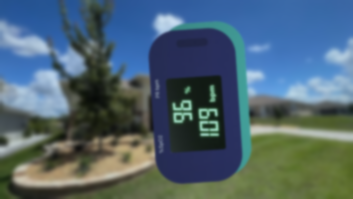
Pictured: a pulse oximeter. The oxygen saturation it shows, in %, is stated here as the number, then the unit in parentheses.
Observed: 96 (%)
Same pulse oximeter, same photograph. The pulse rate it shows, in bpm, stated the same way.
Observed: 109 (bpm)
